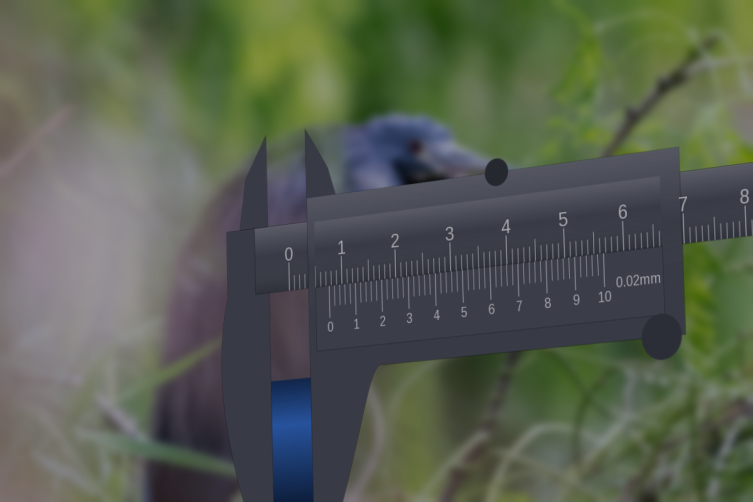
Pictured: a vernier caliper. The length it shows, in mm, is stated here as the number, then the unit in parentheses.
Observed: 7.6 (mm)
